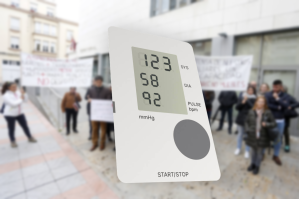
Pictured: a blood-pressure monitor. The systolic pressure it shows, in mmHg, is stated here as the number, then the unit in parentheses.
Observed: 123 (mmHg)
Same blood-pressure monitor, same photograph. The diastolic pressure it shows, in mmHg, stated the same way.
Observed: 58 (mmHg)
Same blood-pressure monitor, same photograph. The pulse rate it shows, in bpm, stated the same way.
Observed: 92 (bpm)
